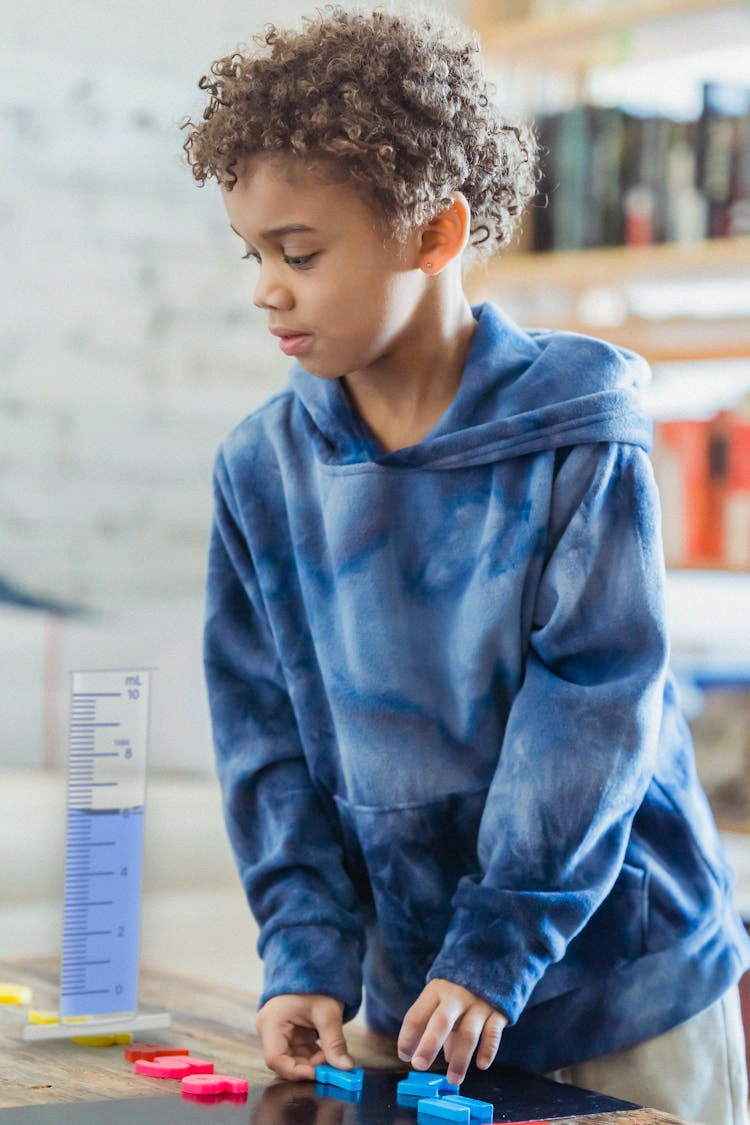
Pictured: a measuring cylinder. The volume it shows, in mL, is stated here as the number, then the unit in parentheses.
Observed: 6 (mL)
